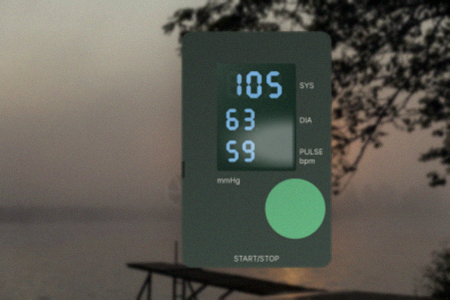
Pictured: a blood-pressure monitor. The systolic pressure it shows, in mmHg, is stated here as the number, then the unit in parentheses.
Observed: 105 (mmHg)
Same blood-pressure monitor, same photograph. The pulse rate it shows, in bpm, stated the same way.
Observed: 59 (bpm)
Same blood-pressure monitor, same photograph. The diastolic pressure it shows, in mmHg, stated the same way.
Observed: 63 (mmHg)
